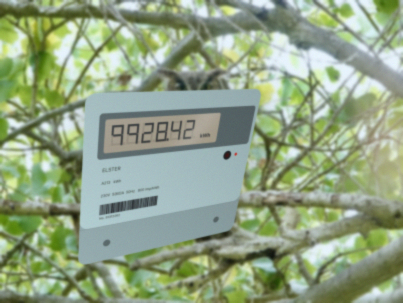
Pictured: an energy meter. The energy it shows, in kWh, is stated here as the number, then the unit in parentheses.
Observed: 9928.42 (kWh)
